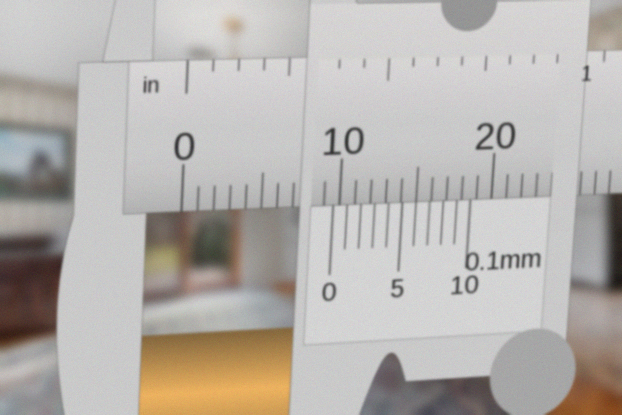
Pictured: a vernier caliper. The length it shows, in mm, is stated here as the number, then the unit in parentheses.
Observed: 9.6 (mm)
